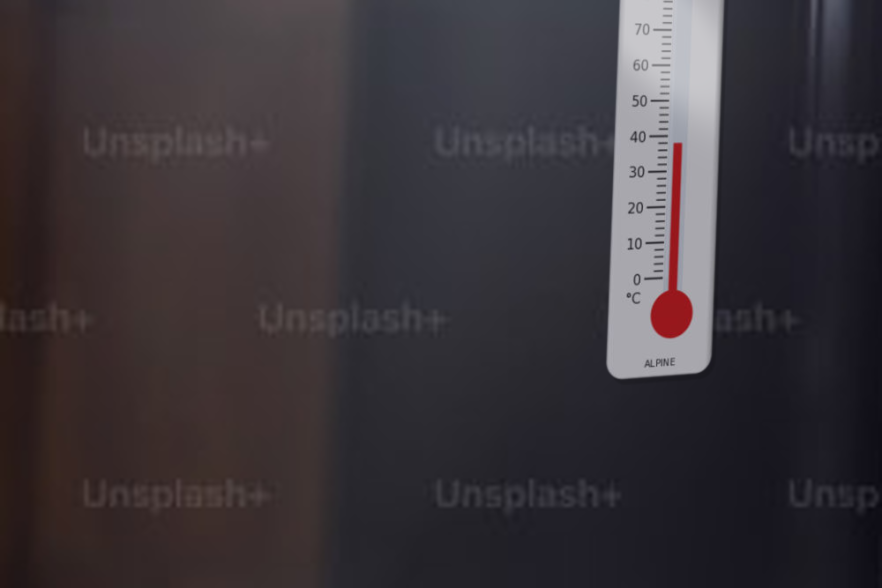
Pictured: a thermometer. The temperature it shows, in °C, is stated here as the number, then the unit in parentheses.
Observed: 38 (°C)
